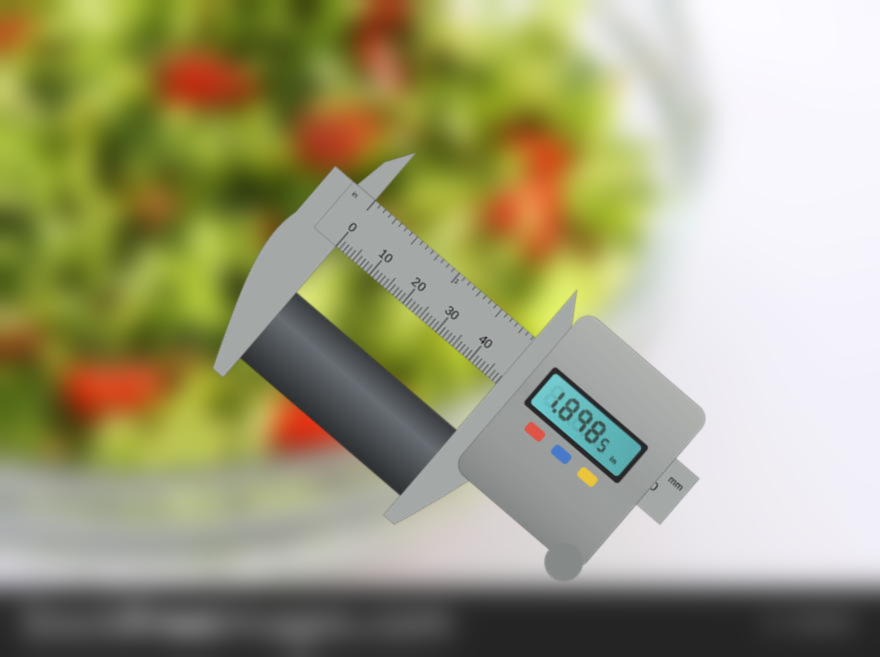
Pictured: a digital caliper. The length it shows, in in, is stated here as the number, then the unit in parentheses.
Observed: 1.8985 (in)
